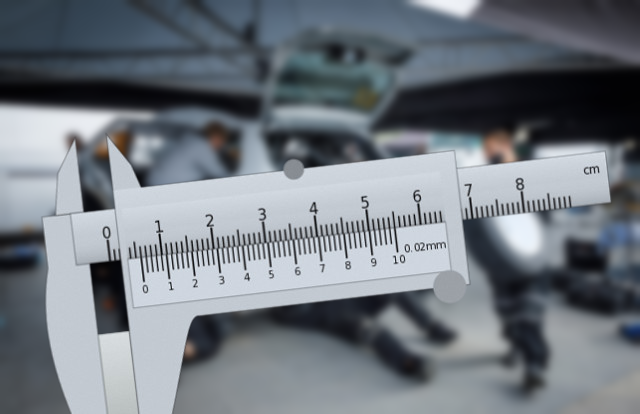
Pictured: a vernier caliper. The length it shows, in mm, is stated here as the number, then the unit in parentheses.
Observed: 6.0 (mm)
